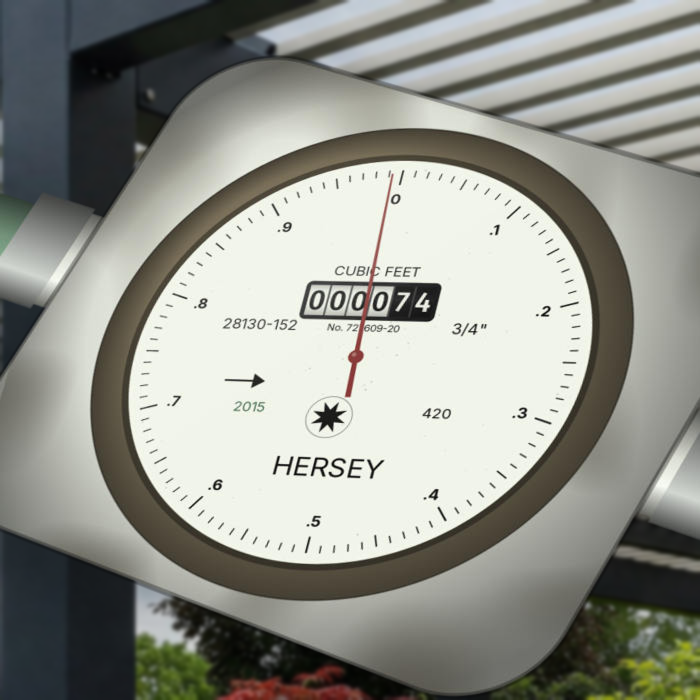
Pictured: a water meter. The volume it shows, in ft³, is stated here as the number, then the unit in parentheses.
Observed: 73.99 (ft³)
